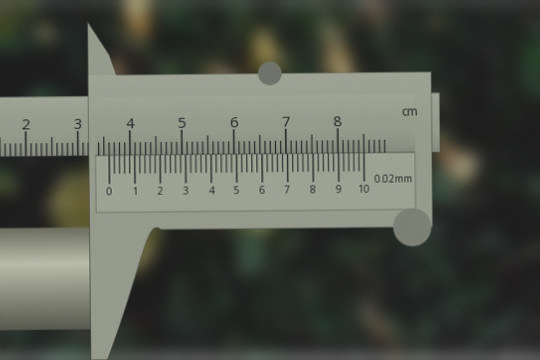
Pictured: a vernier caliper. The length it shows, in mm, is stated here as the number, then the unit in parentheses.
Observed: 36.0 (mm)
